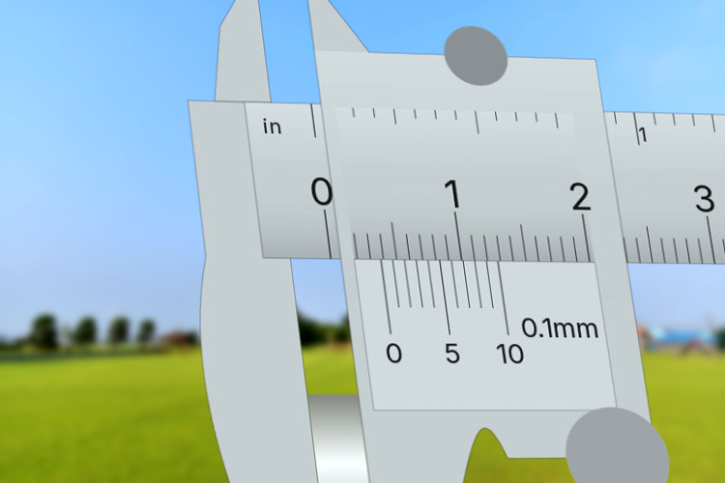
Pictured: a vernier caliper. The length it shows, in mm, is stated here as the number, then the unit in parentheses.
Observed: 3.8 (mm)
